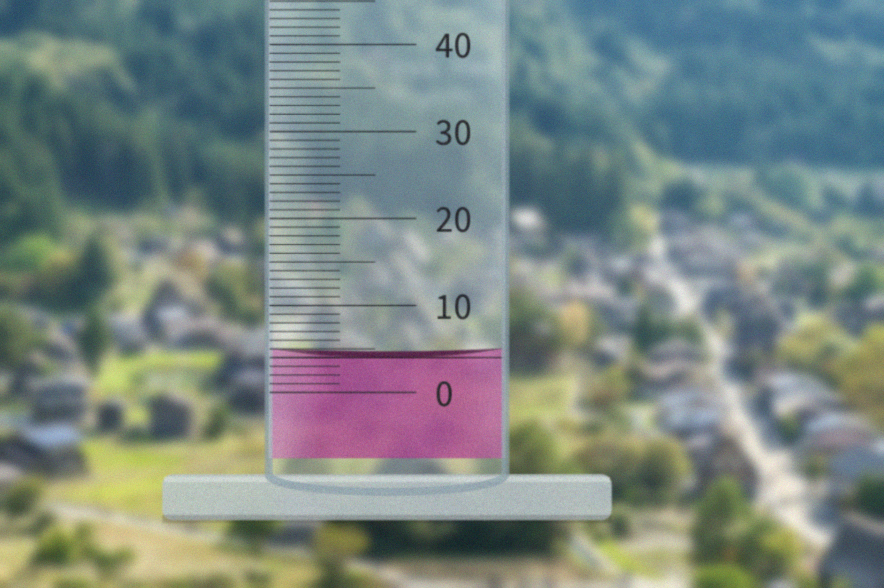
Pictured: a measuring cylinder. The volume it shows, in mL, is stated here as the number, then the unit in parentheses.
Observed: 4 (mL)
